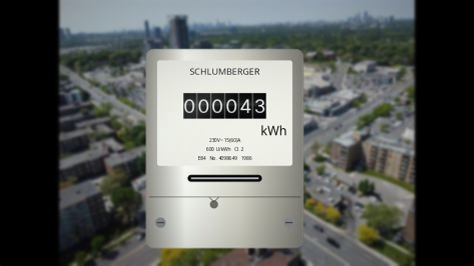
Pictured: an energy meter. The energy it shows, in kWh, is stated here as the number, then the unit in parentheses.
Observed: 43 (kWh)
